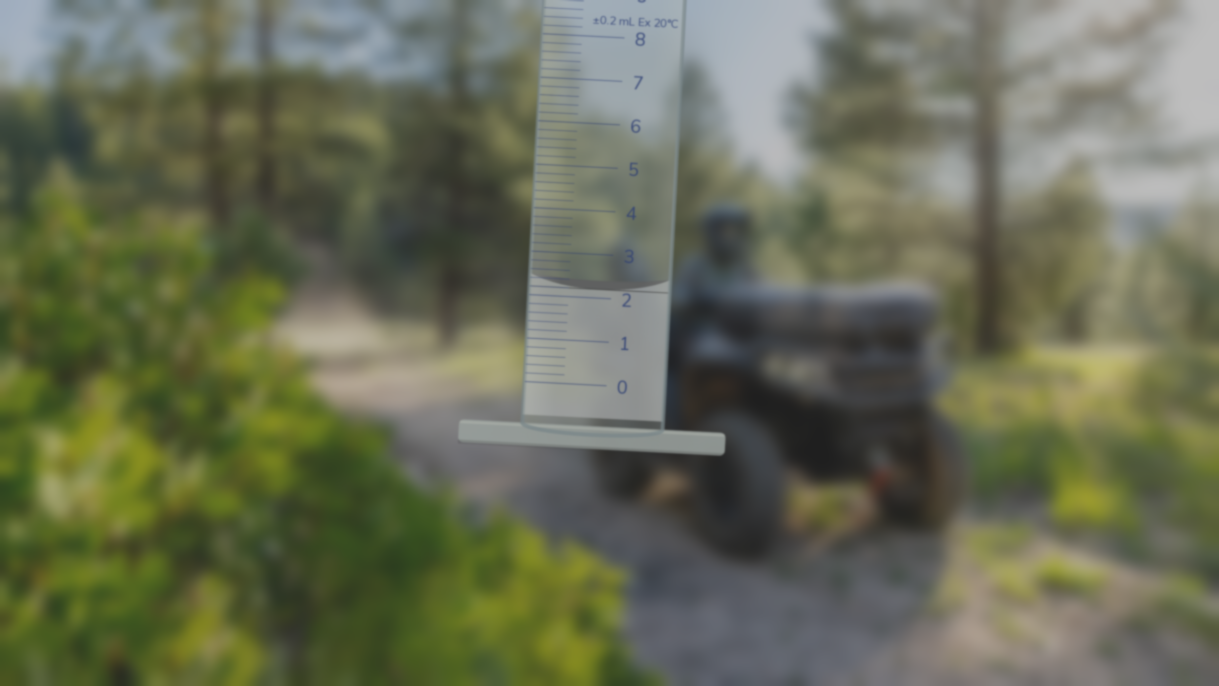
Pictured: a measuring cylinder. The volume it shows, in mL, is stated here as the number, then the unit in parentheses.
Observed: 2.2 (mL)
